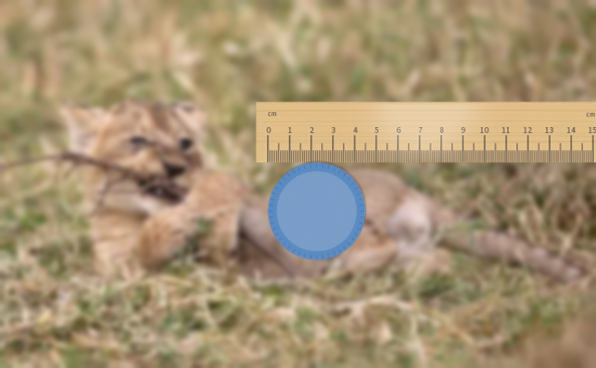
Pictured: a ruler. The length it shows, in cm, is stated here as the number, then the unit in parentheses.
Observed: 4.5 (cm)
